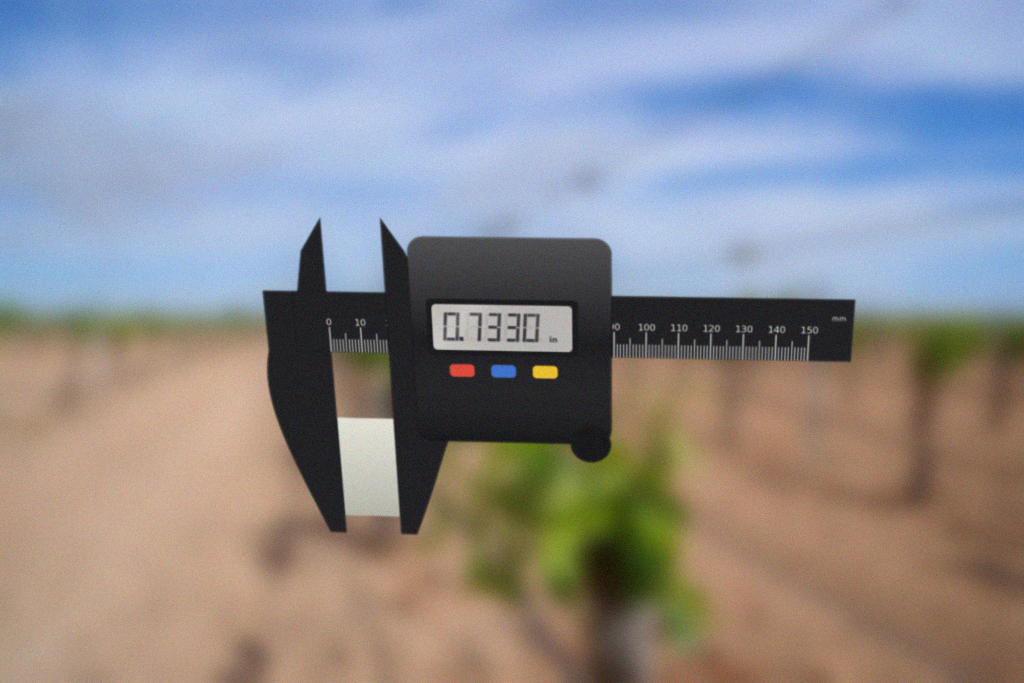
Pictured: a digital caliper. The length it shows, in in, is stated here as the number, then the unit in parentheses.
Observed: 0.7330 (in)
